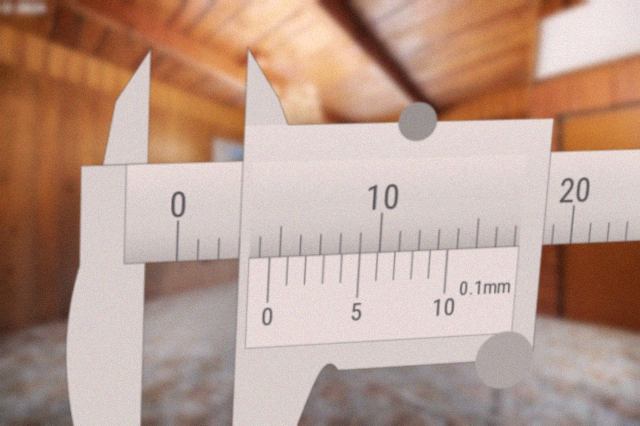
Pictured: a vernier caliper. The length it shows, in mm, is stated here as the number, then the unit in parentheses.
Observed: 4.5 (mm)
